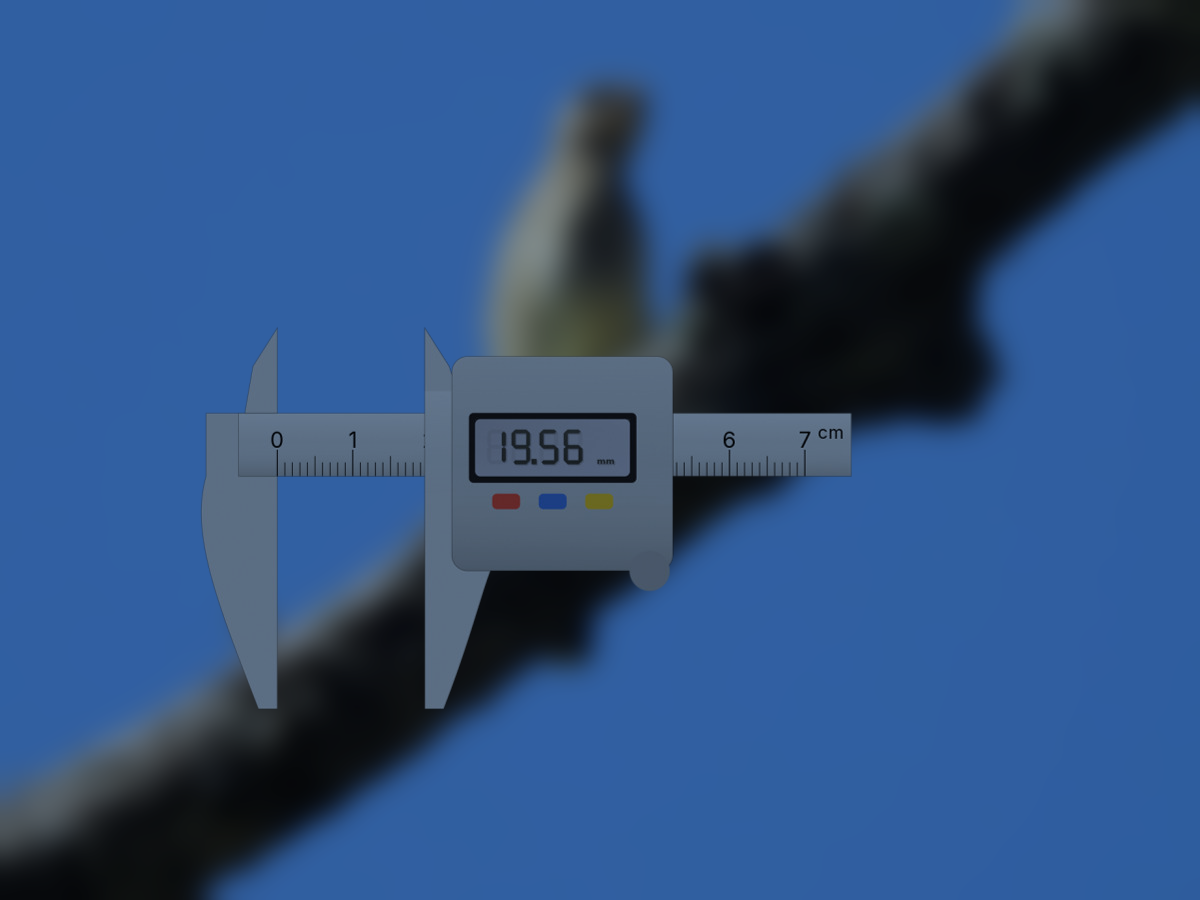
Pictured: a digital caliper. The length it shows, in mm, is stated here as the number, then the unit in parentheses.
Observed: 19.56 (mm)
